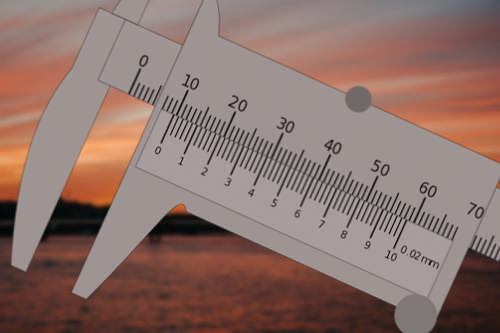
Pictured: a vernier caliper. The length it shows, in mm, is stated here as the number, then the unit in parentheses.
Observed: 9.5 (mm)
